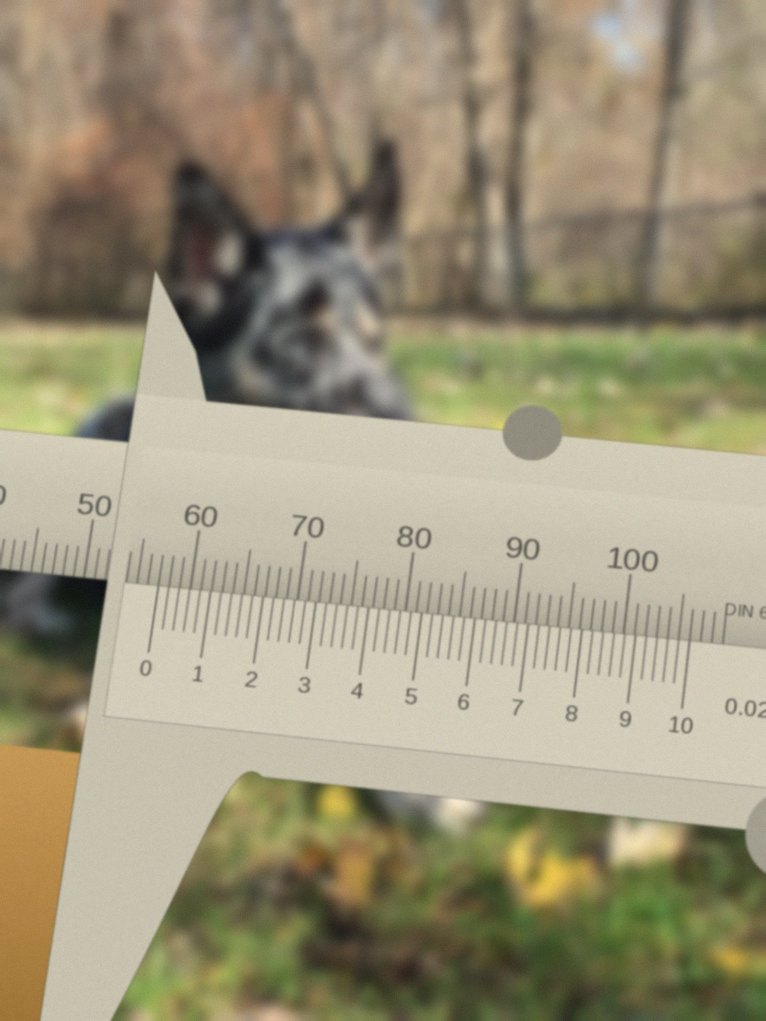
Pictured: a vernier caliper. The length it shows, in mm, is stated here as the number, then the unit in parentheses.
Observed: 57.0 (mm)
